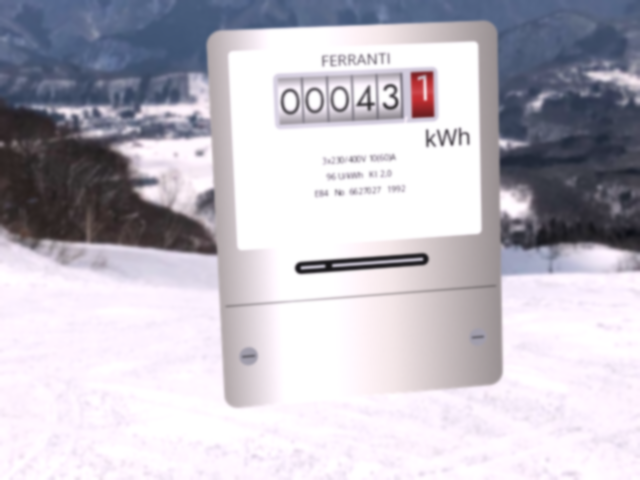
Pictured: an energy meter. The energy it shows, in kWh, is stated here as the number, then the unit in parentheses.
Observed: 43.1 (kWh)
